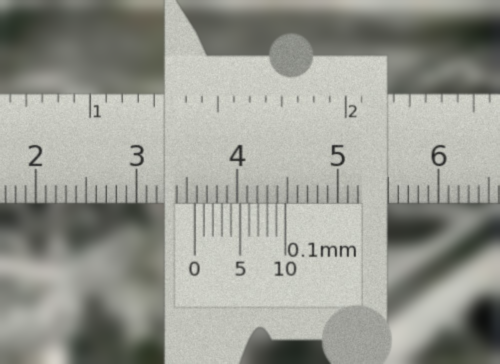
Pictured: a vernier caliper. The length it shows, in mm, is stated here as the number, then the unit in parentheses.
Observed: 35.8 (mm)
